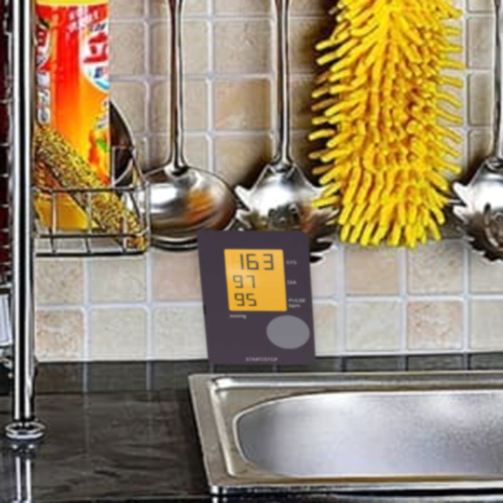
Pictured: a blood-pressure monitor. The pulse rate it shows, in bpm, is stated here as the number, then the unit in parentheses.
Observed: 95 (bpm)
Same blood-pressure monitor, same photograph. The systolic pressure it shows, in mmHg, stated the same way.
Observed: 163 (mmHg)
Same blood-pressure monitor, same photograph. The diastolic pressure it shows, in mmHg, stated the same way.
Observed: 97 (mmHg)
